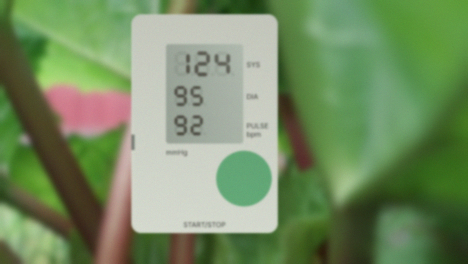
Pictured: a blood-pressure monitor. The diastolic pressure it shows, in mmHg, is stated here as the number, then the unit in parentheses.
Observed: 95 (mmHg)
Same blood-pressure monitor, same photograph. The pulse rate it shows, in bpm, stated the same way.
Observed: 92 (bpm)
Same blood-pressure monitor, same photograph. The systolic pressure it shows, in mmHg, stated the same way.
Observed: 124 (mmHg)
